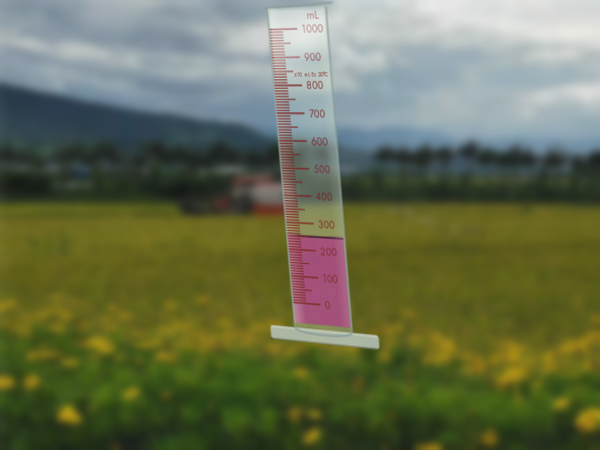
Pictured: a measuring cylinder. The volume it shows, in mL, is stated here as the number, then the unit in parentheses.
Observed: 250 (mL)
